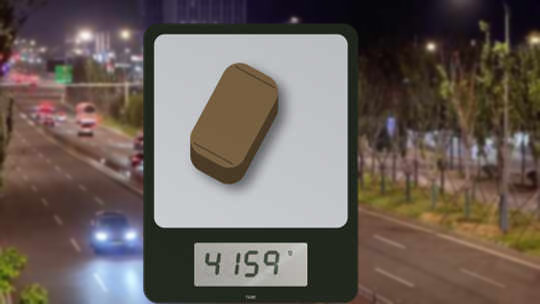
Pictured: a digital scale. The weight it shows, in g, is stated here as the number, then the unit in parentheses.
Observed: 4159 (g)
